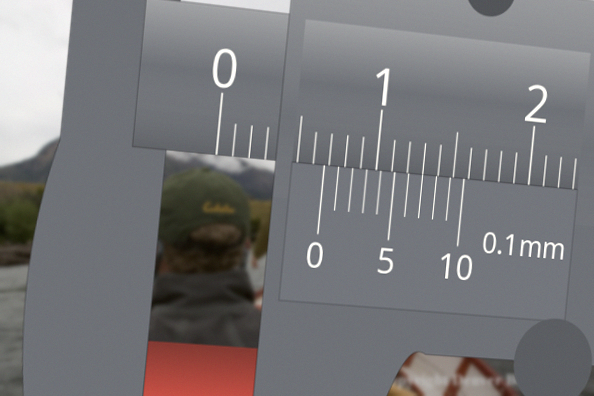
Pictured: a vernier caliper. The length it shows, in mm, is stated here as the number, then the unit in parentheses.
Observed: 6.7 (mm)
